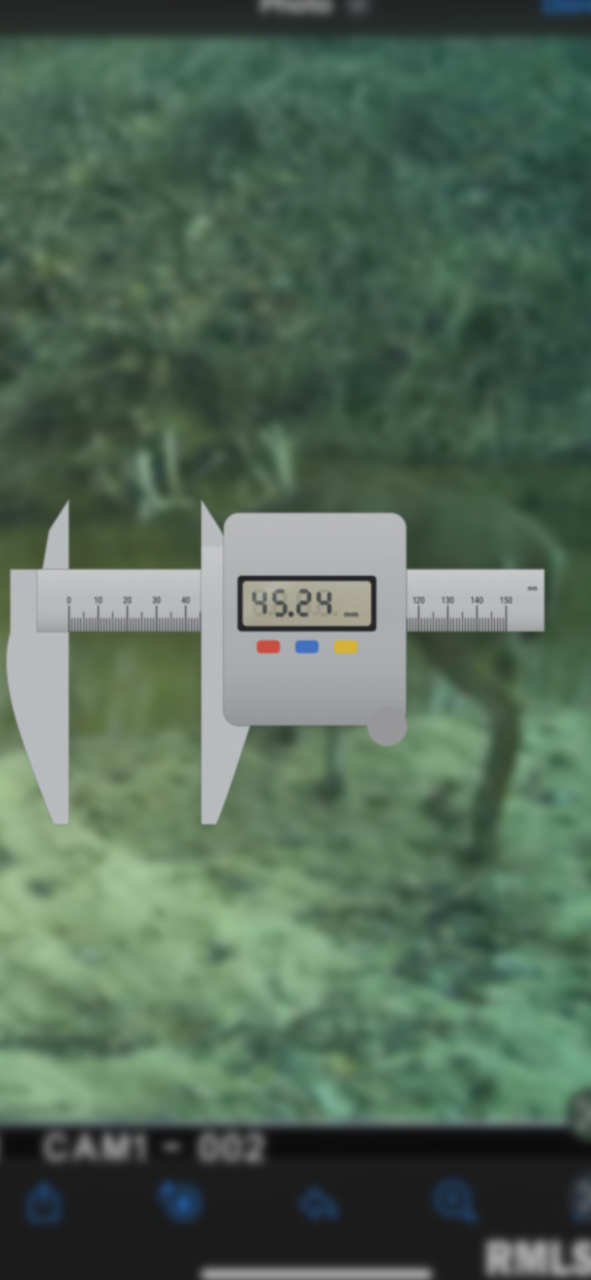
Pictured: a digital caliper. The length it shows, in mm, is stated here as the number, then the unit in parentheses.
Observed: 45.24 (mm)
